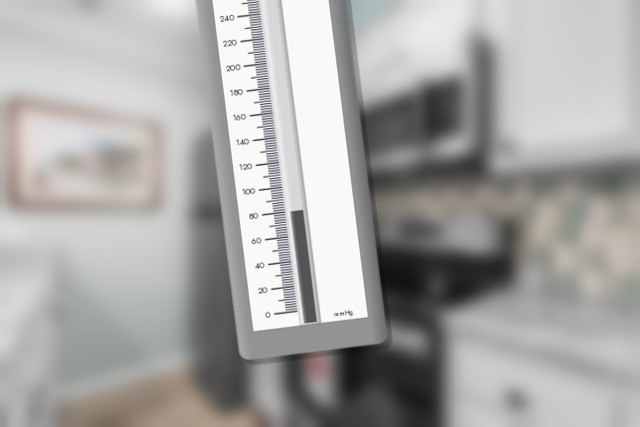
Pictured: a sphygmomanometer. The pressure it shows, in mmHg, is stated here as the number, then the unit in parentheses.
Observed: 80 (mmHg)
